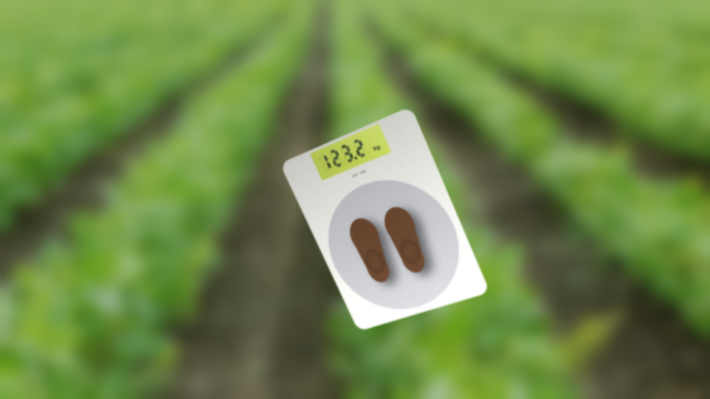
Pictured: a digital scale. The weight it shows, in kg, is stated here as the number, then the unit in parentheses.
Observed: 123.2 (kg)
